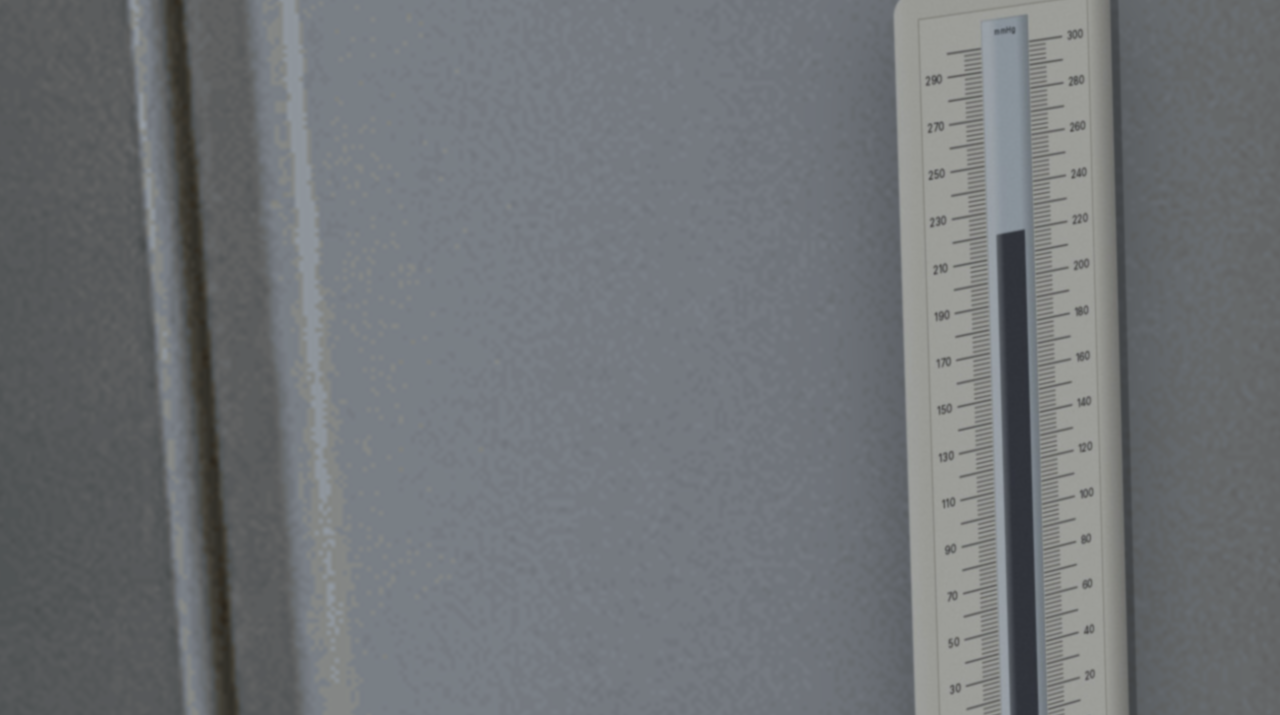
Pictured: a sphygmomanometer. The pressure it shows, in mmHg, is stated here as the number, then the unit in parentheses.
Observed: 220 (mmHg)
